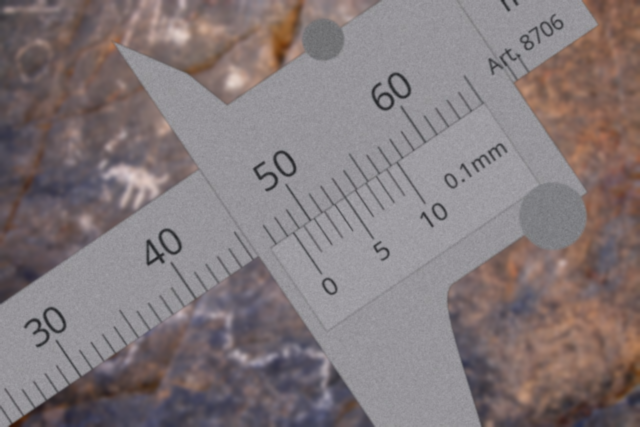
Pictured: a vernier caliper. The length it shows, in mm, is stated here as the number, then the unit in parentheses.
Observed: 48.5 (mm)
